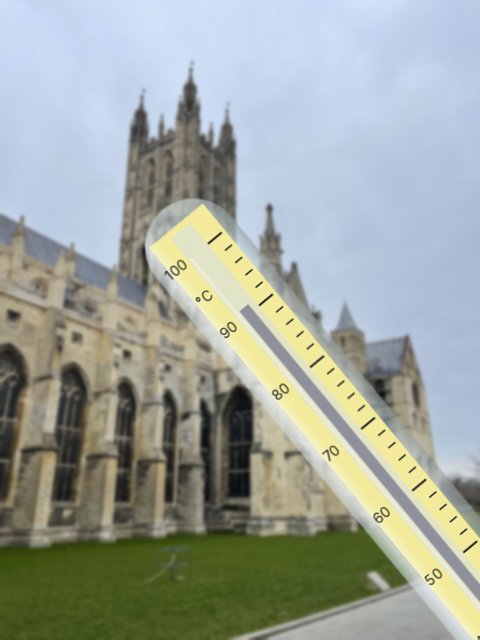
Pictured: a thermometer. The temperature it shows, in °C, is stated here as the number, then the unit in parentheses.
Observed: 91 (°C)
